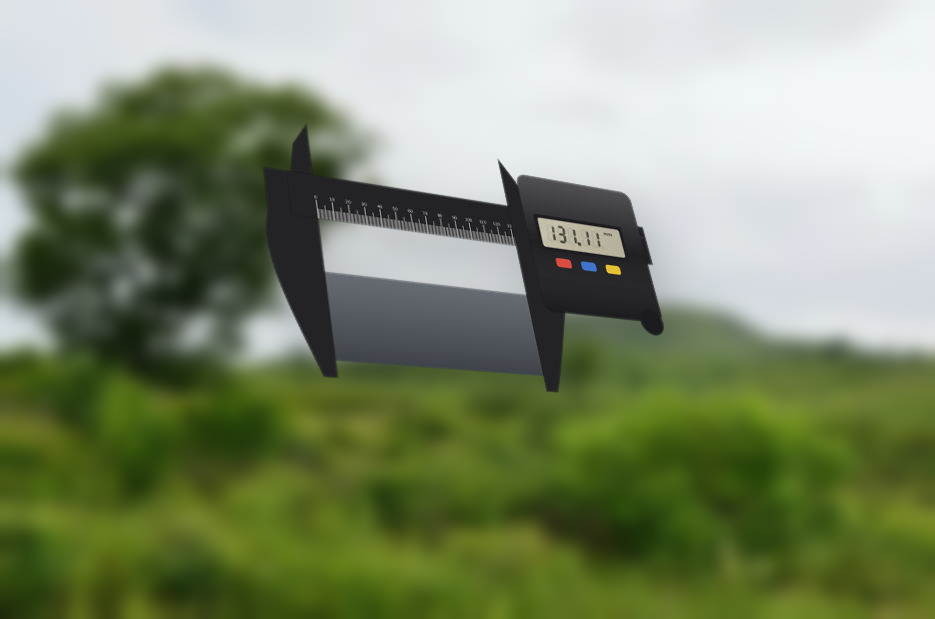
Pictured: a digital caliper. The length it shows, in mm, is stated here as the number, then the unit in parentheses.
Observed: 131.11 (mm)
